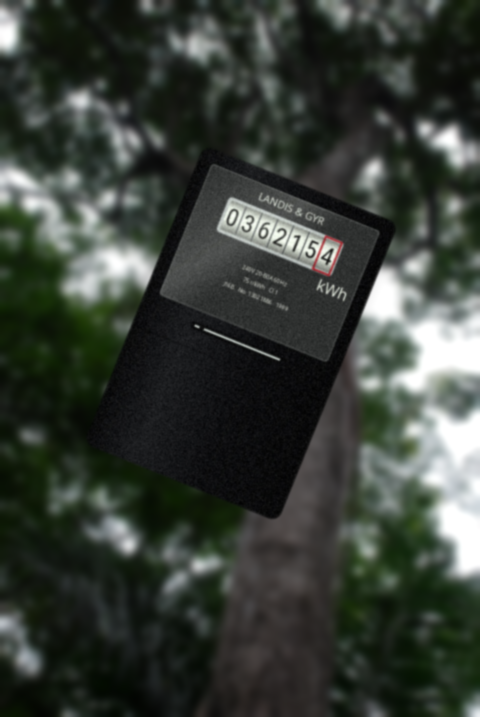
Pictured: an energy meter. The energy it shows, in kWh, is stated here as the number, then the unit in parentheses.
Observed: 36215.4 (kWh)
